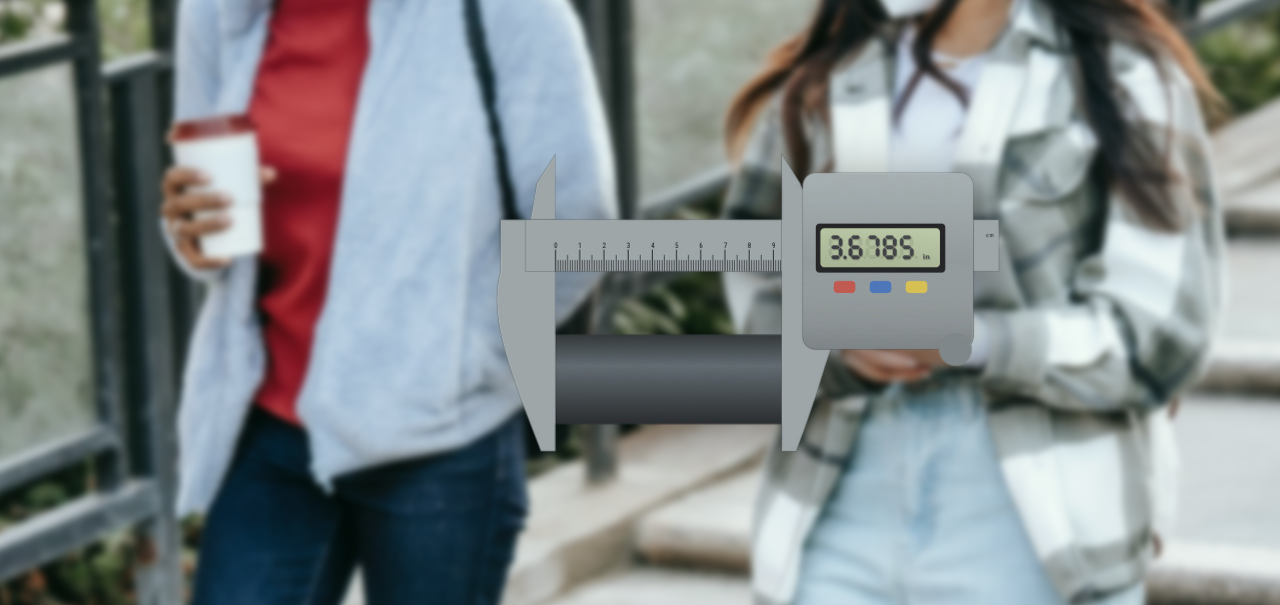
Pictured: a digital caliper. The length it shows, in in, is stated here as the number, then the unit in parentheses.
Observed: 3.6785 (in)
